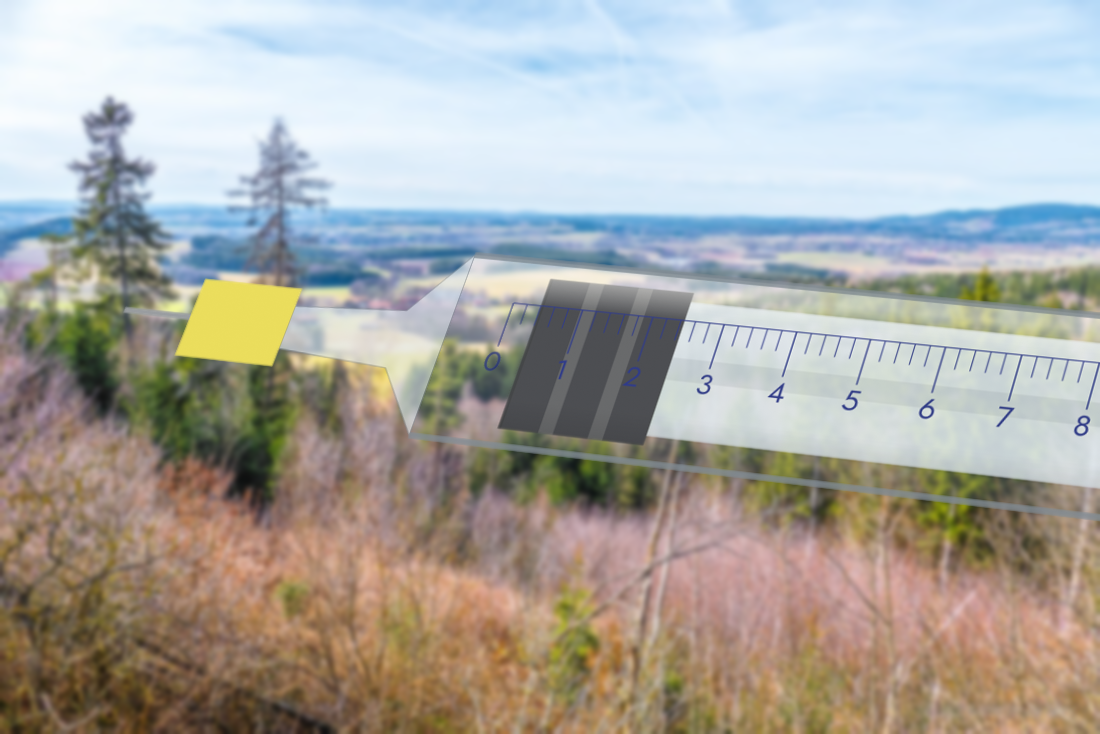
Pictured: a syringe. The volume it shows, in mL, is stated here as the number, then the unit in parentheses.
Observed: 0.4 (mL)
